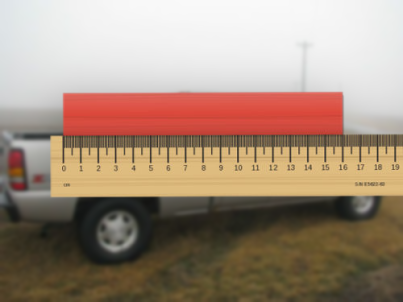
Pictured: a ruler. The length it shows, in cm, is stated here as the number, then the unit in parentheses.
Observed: 16 (cm)
